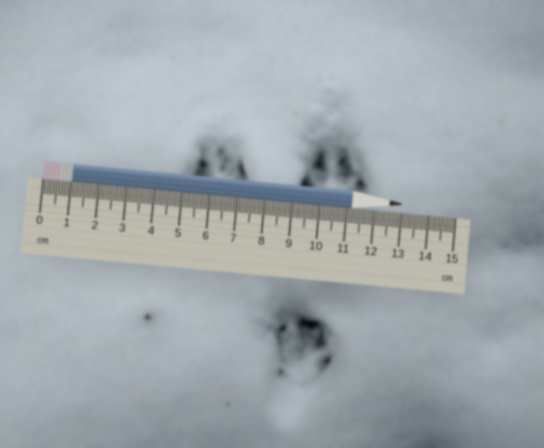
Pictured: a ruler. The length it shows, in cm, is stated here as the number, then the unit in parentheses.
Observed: 13 (cm)
